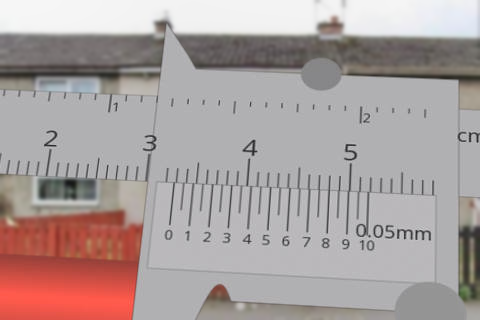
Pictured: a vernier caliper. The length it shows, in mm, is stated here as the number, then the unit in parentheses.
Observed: 32.8 (mm)
